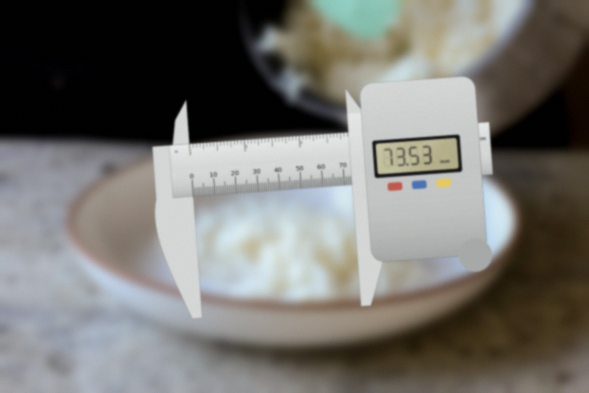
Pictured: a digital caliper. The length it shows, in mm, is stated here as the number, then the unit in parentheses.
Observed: 73.53 (mm)
